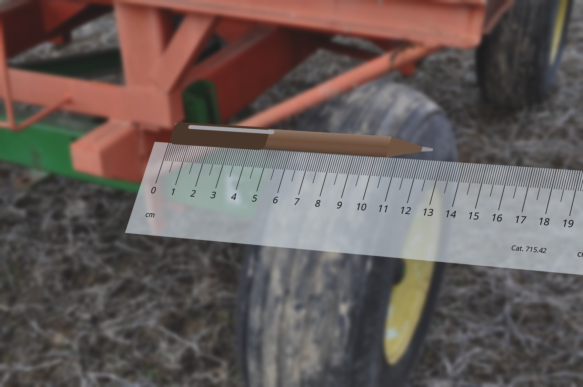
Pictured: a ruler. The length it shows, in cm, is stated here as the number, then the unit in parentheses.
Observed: 12.5 (cm)
